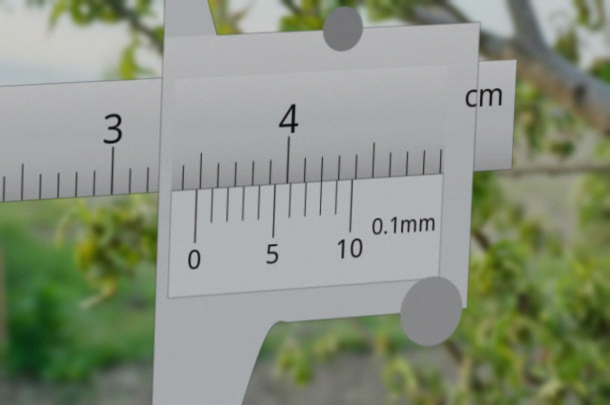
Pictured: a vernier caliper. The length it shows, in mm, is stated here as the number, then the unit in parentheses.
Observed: 34.8 (mm)
